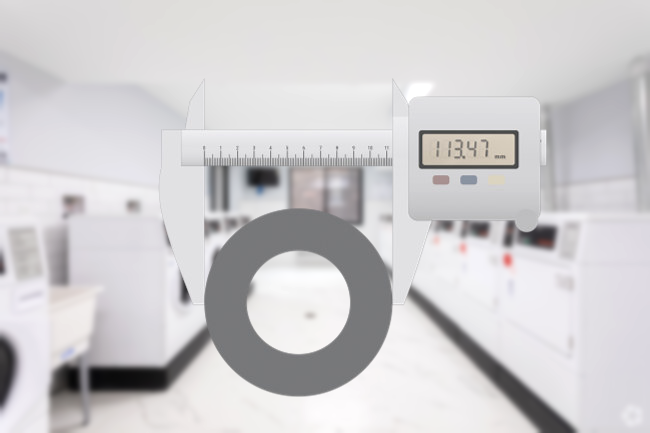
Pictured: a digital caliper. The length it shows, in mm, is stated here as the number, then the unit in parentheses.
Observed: 113.47 (mm)
